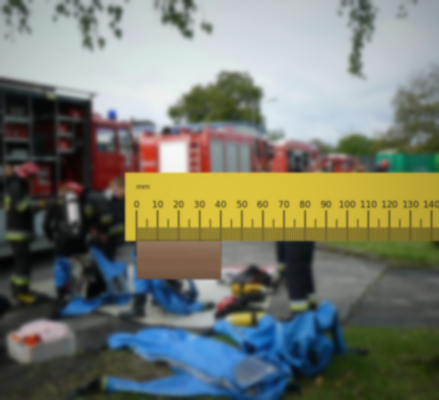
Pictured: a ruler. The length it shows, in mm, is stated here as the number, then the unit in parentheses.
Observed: 40 (mm)
